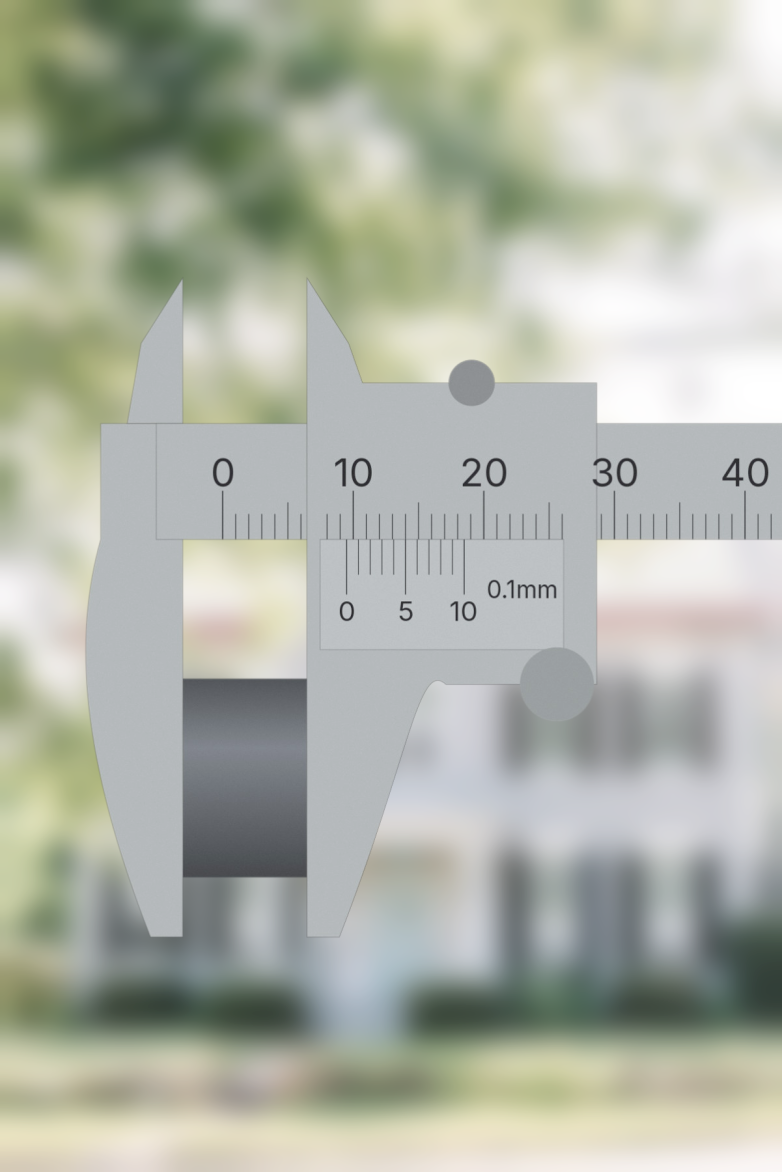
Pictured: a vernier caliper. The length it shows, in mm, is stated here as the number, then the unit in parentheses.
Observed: 9.5 (mm)
